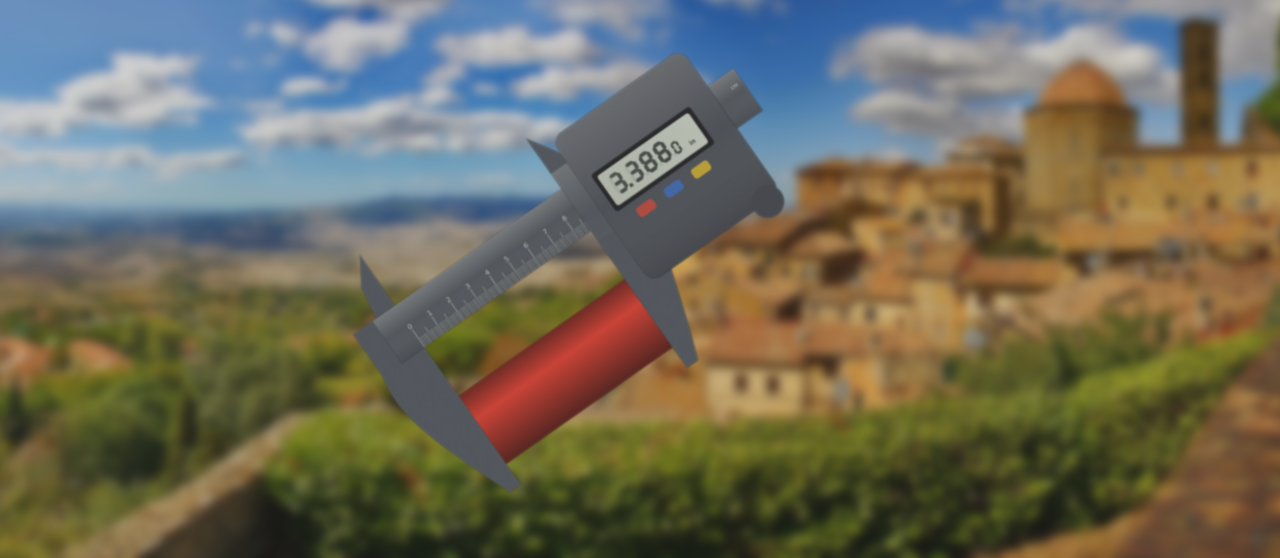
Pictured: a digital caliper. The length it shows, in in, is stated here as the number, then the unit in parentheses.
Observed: 3.3880 (in)
